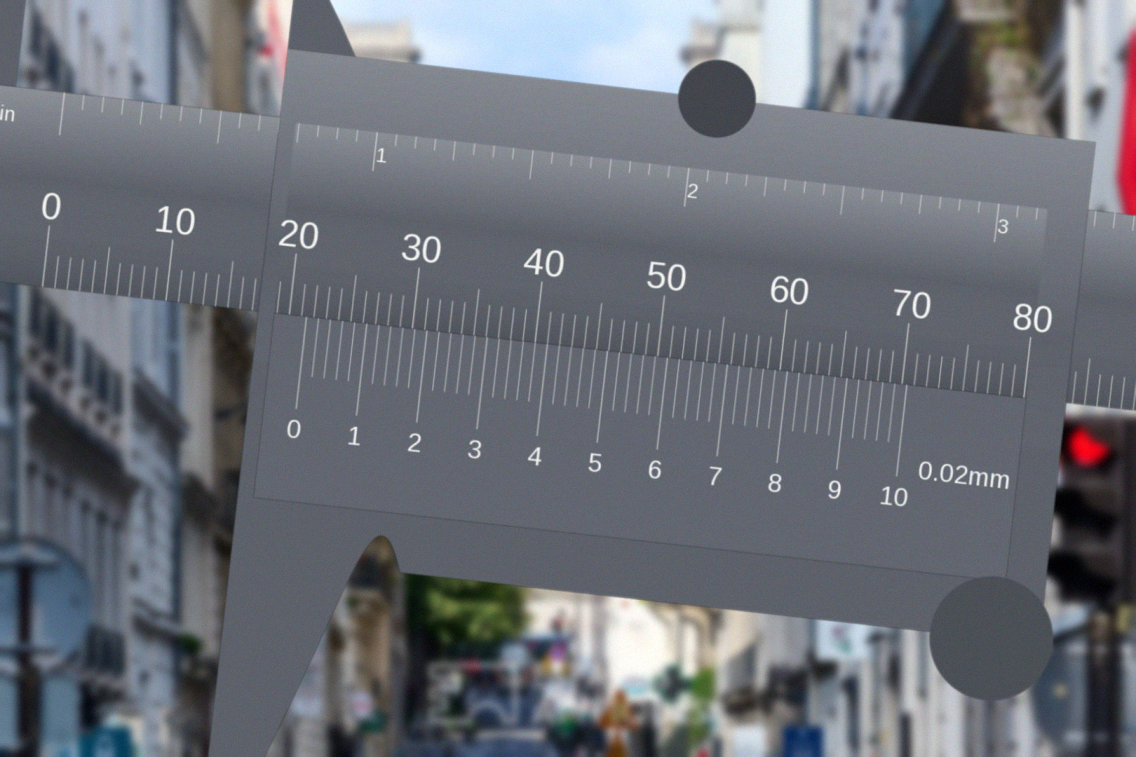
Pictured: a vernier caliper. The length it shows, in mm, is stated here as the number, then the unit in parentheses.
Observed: 21.4 (mm)
